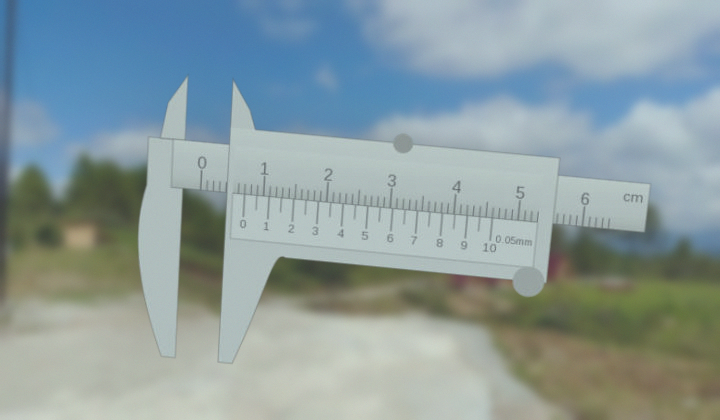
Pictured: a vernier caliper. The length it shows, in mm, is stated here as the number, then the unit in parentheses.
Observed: 7.0 (mm)
